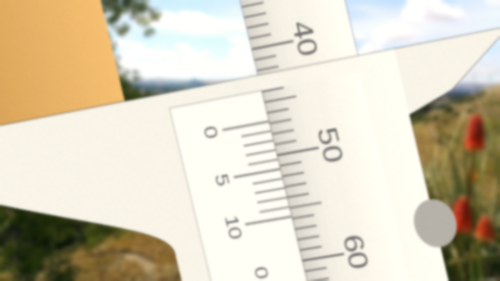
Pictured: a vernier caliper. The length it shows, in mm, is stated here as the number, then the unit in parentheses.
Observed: 46.8 (mm)
